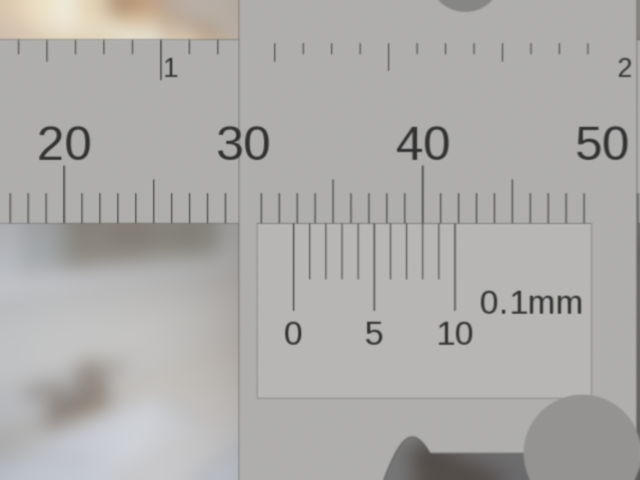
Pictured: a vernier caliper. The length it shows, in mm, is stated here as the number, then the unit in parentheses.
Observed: 32.8 (mm)
